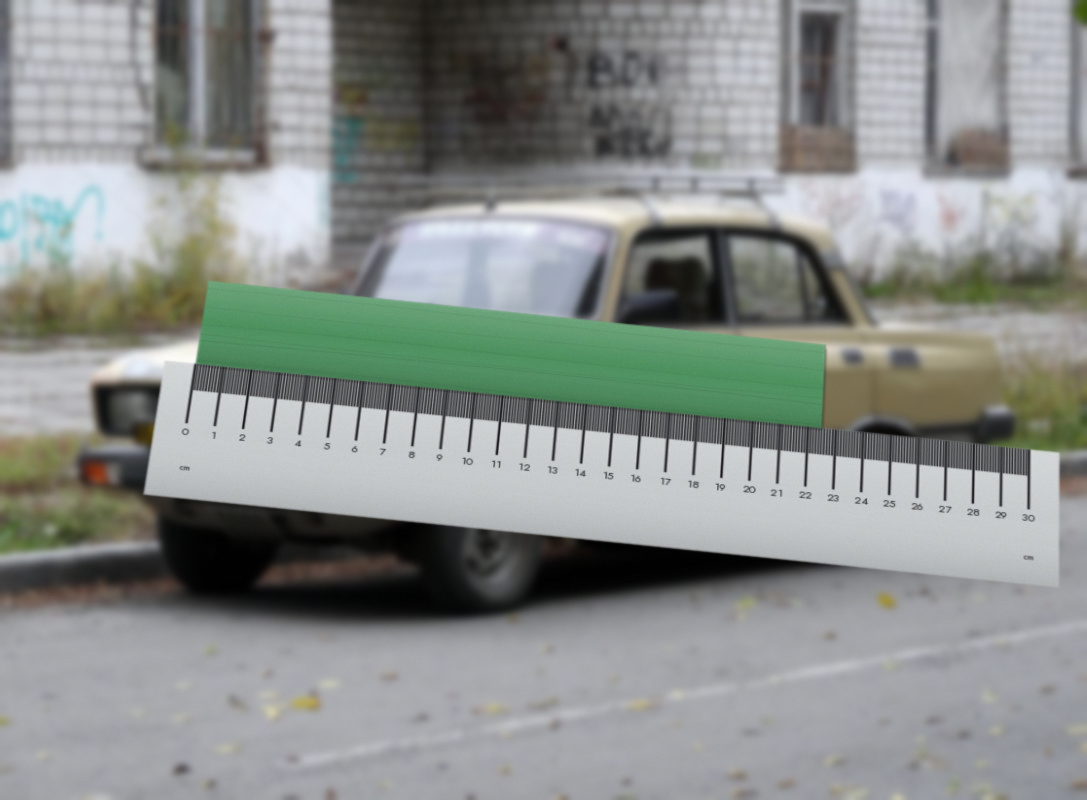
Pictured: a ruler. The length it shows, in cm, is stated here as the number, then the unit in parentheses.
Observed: 22.5 (cm)
